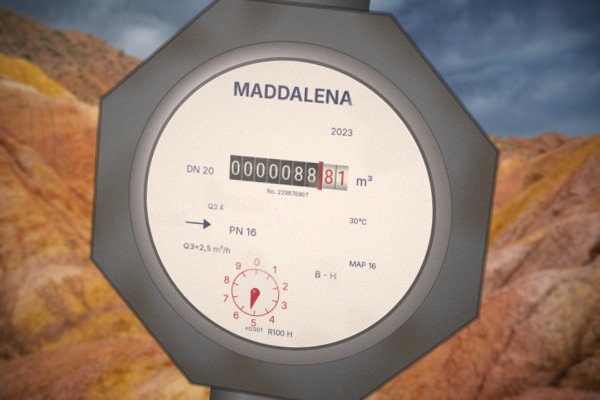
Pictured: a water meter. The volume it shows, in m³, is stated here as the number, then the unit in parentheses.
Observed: 88.815 (m³)
